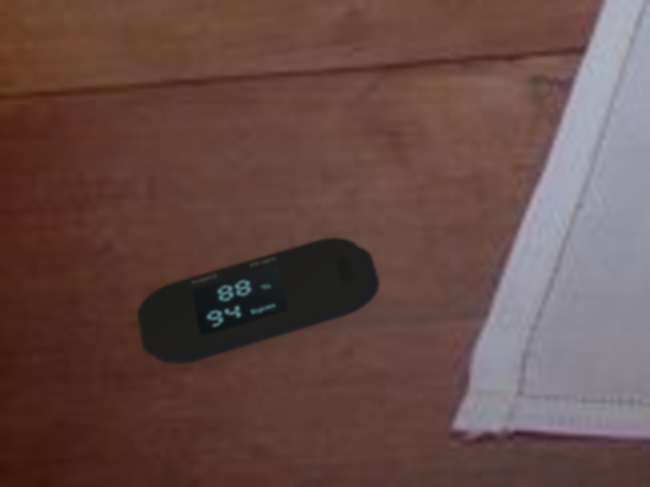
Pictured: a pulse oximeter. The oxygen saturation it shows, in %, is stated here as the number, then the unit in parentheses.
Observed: 88 (%)
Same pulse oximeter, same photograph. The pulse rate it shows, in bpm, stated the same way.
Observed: 94 (bpm)
